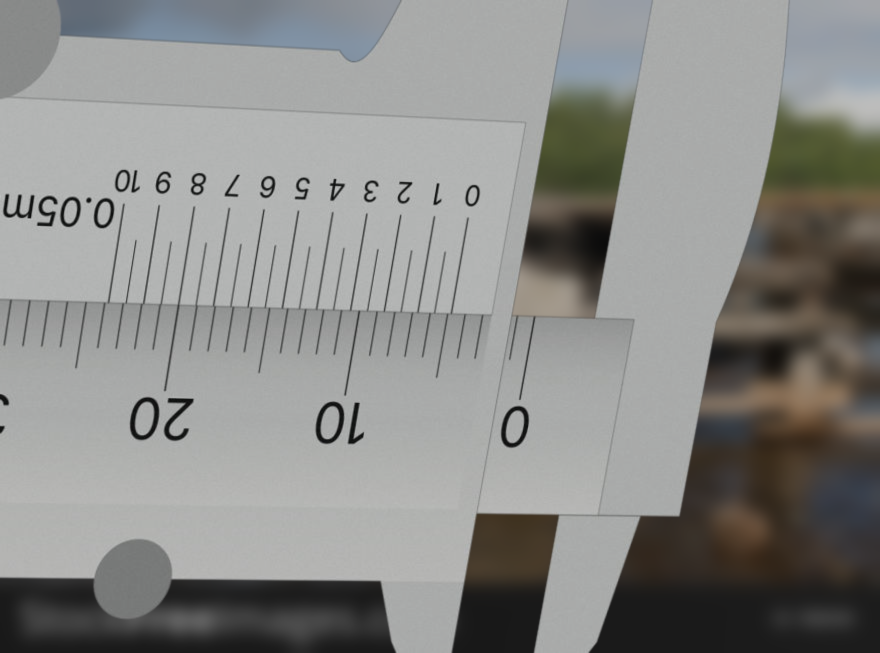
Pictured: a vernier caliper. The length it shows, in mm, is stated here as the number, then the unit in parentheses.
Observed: 4.8 (mm)
